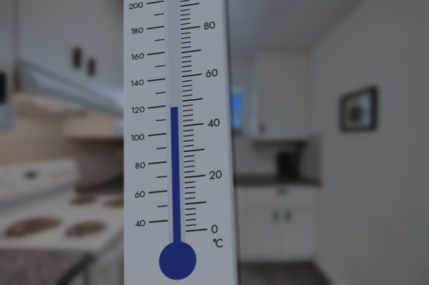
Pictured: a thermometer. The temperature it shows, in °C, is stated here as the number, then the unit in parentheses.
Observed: 48 (°C)
